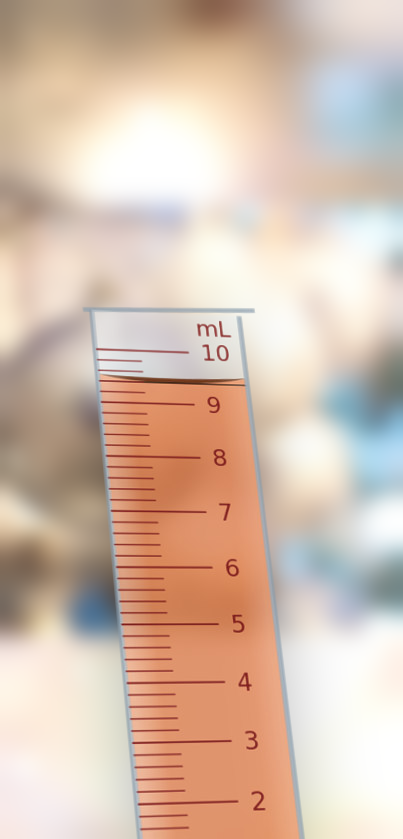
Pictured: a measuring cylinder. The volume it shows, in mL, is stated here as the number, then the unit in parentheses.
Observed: 9.4 (mL)
